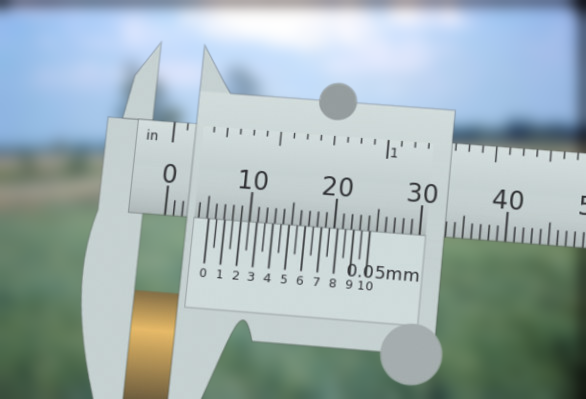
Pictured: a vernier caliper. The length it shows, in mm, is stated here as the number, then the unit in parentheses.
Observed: 5.2 (mm)
